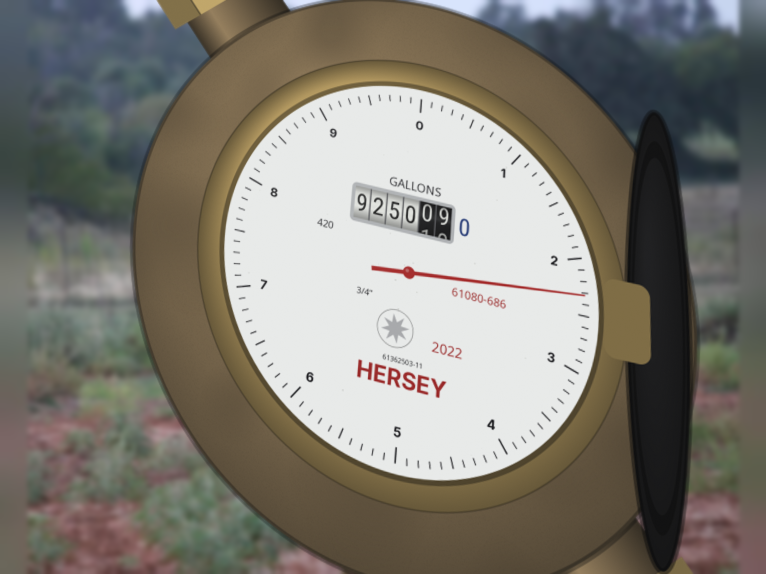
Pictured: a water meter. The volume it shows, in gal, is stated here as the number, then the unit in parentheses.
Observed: 9250092.3 (gal)
